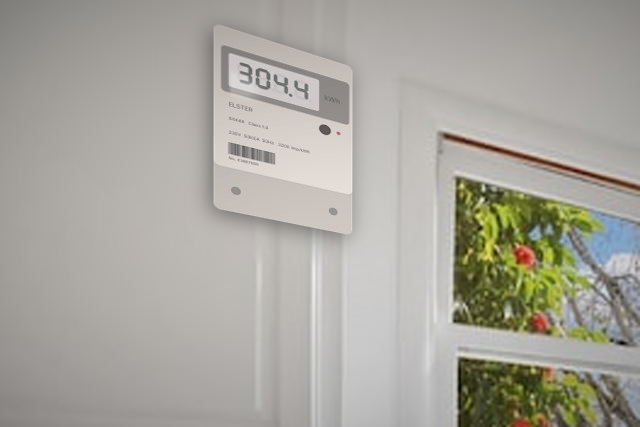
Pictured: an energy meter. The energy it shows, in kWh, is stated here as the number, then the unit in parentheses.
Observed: 304.4 (kWh)
